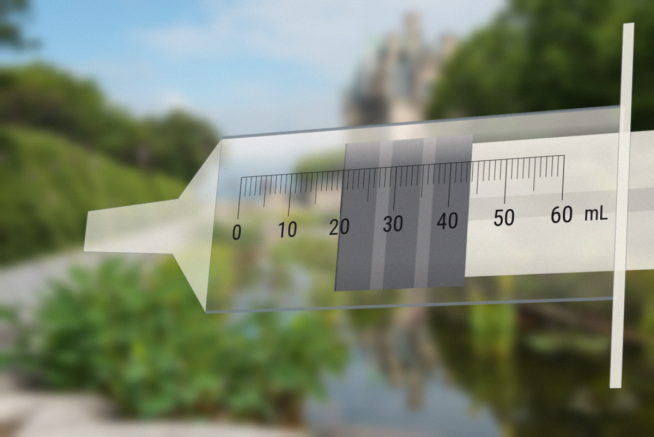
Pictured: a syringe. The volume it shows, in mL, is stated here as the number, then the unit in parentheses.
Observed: 20 (mL)
